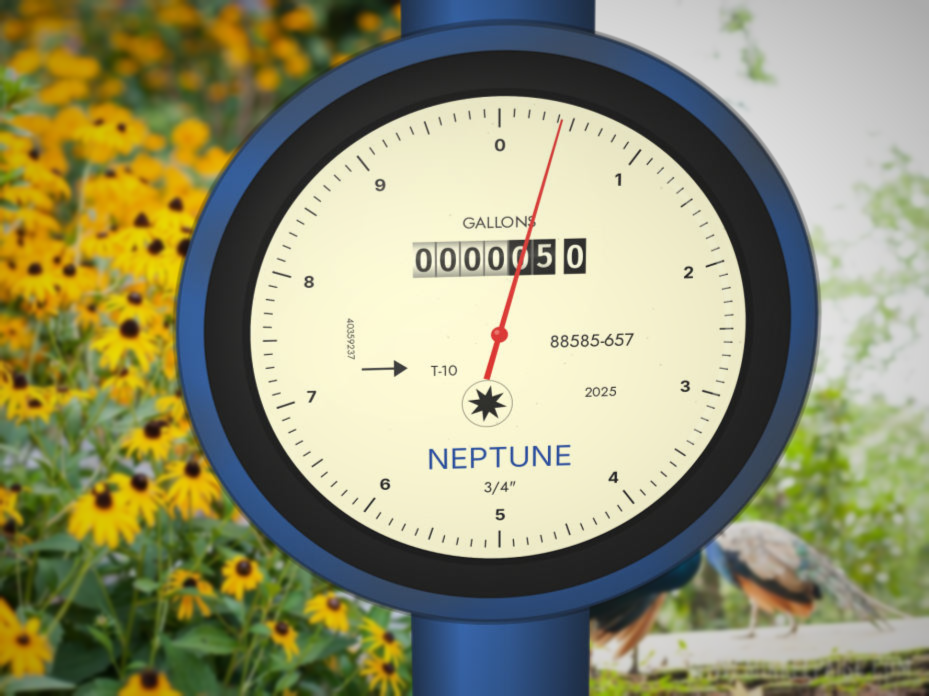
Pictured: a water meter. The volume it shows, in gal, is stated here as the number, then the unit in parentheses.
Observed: 50.4 (gal)
